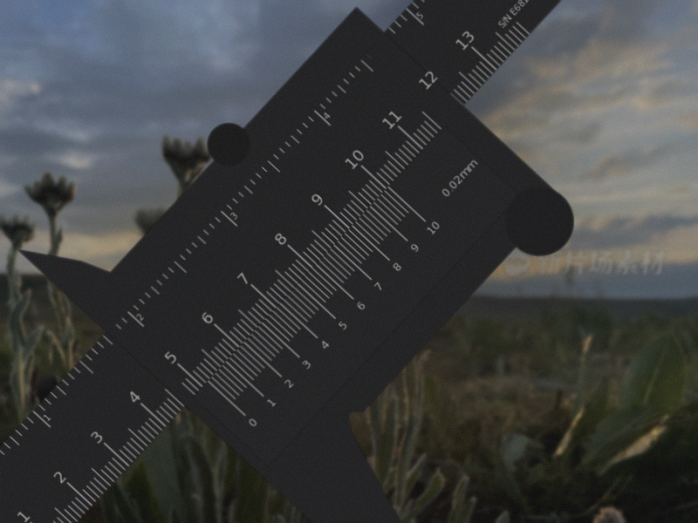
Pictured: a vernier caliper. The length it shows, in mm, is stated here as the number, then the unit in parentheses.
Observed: 51.5 (mm)
